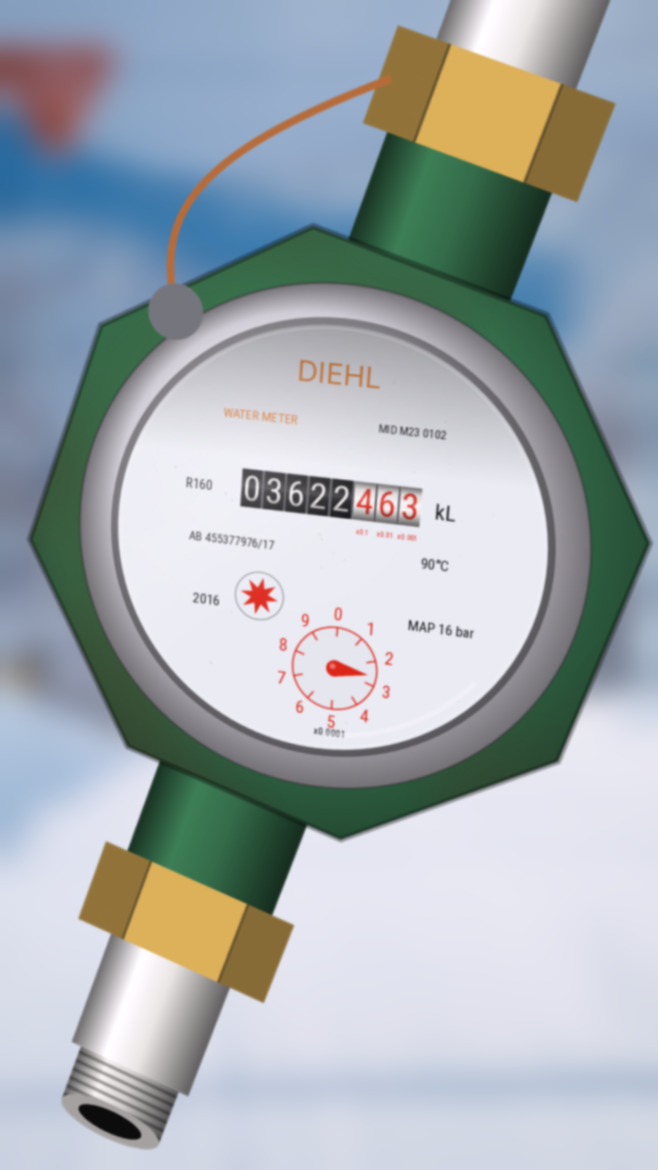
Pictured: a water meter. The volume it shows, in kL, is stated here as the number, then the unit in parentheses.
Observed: 3622.4632 (kL)
